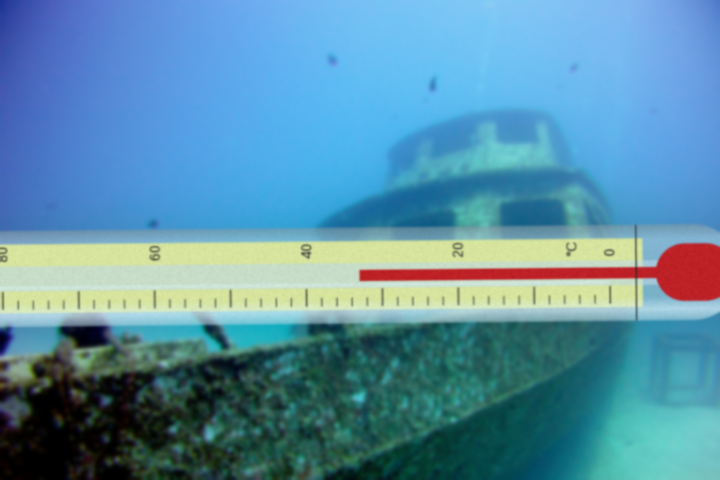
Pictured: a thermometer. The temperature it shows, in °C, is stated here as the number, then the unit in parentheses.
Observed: 33 (°C)
